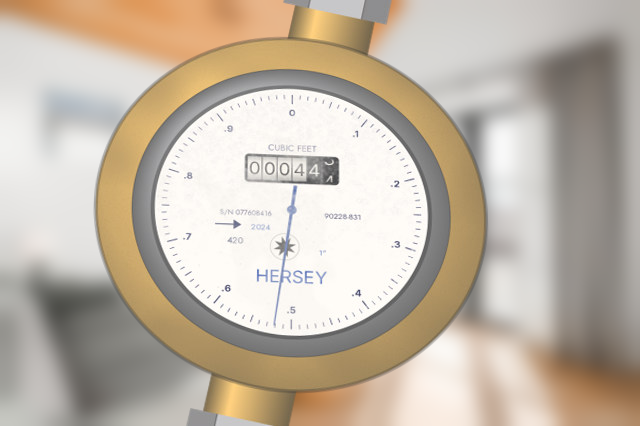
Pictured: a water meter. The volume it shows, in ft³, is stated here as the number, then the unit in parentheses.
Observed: 443.52 (ft³)
